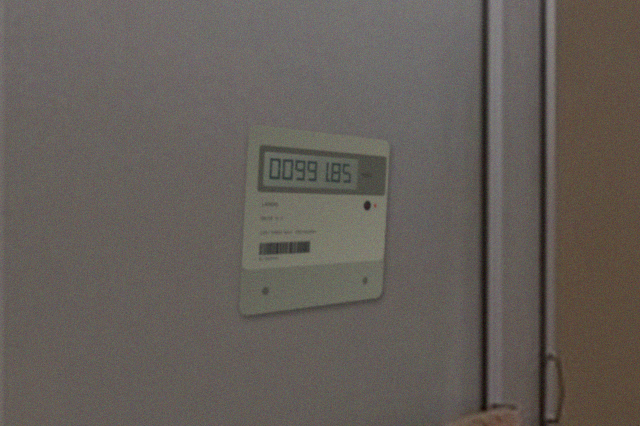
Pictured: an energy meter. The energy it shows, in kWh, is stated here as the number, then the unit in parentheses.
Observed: 991.85 (kWh)
